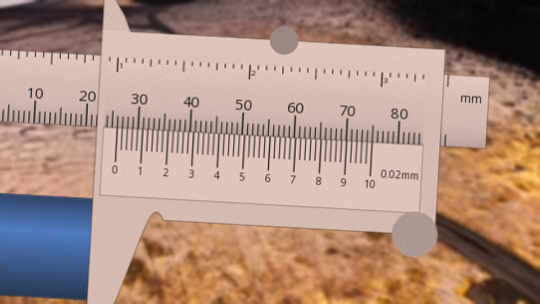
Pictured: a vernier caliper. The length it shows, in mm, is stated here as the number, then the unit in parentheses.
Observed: 26.0 (mm)
